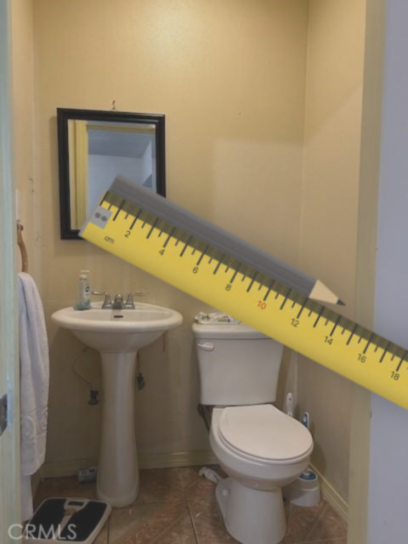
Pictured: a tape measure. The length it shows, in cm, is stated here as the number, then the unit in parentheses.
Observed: 14 (cm)
